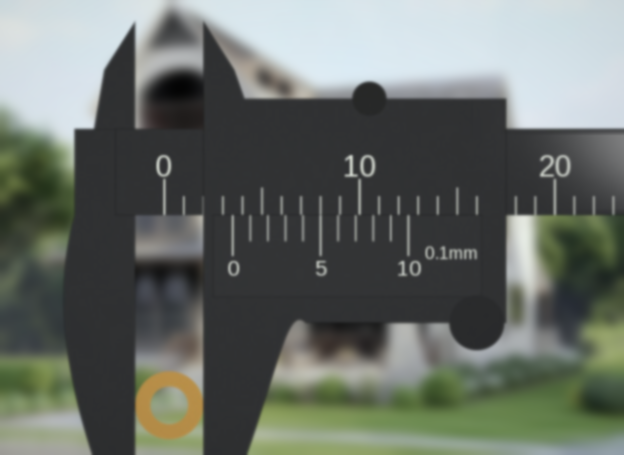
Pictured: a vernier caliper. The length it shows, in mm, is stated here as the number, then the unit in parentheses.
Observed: 3.5 (mm)
